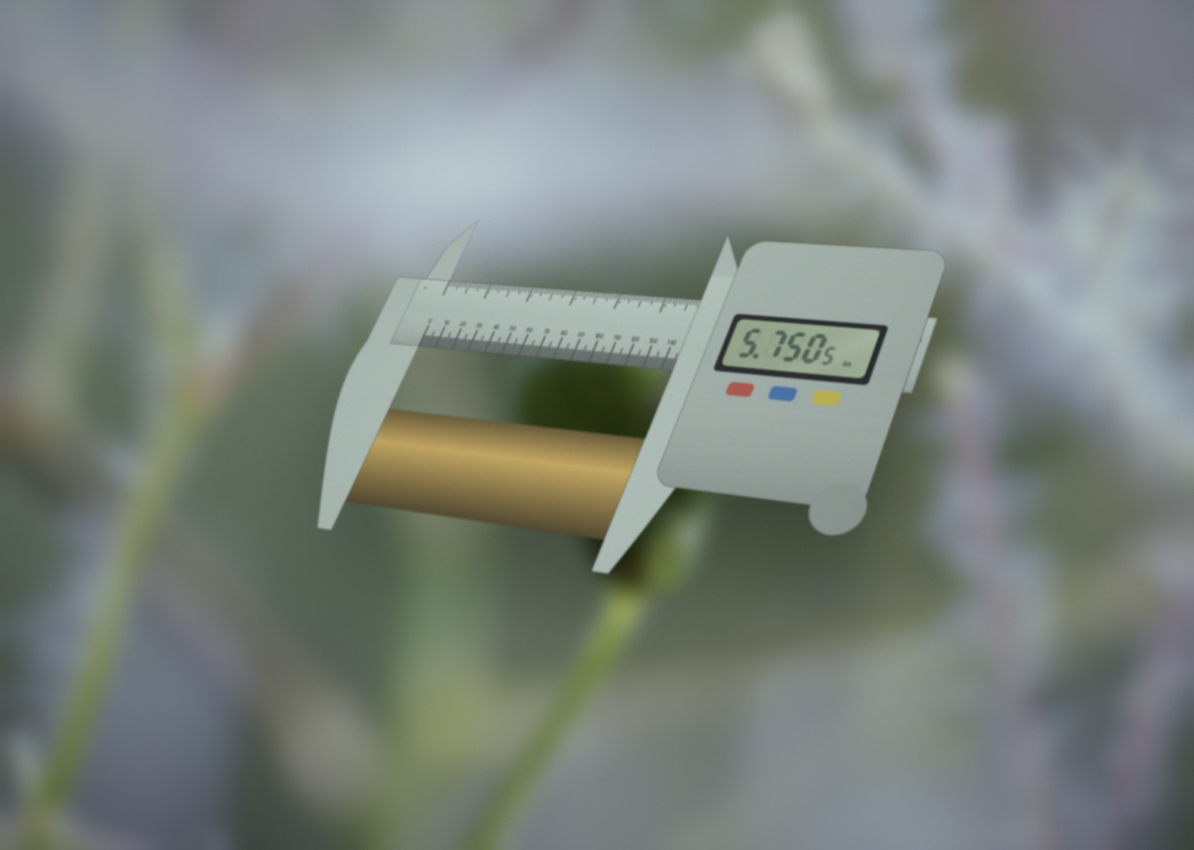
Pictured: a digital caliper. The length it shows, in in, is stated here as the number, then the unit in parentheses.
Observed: 5.7505 (in)
